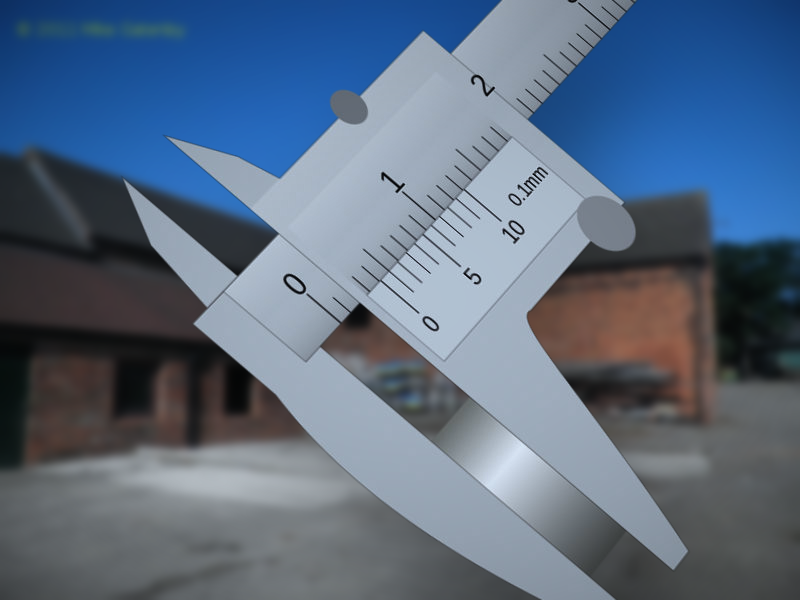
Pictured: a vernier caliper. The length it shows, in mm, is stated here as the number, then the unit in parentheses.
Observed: 4.1 (mm)
